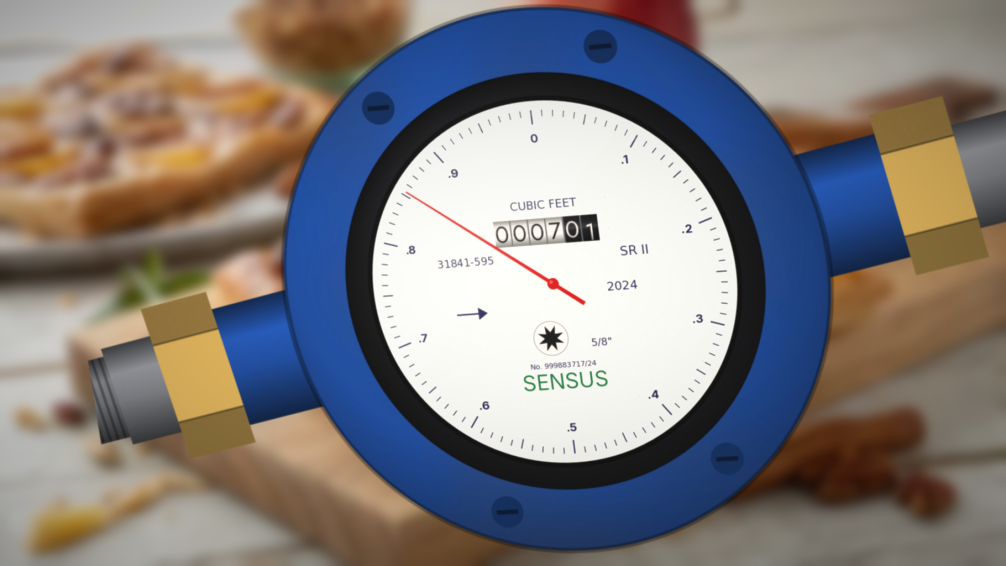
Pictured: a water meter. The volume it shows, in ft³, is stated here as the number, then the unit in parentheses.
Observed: 700.85 (ft³)
